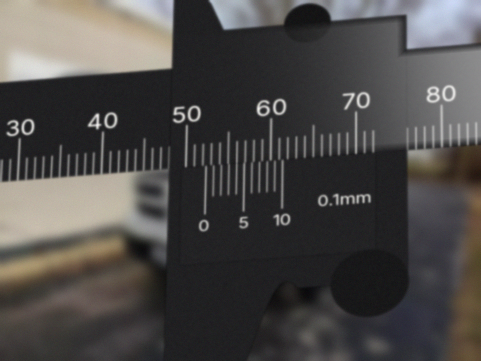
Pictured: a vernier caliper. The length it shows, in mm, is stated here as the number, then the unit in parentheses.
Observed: 52.4 (mm)
